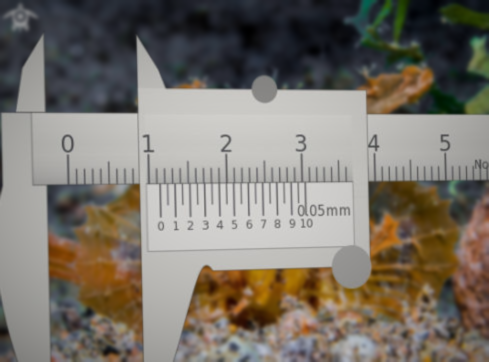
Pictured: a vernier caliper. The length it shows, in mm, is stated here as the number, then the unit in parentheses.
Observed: 11.4 (mm)
